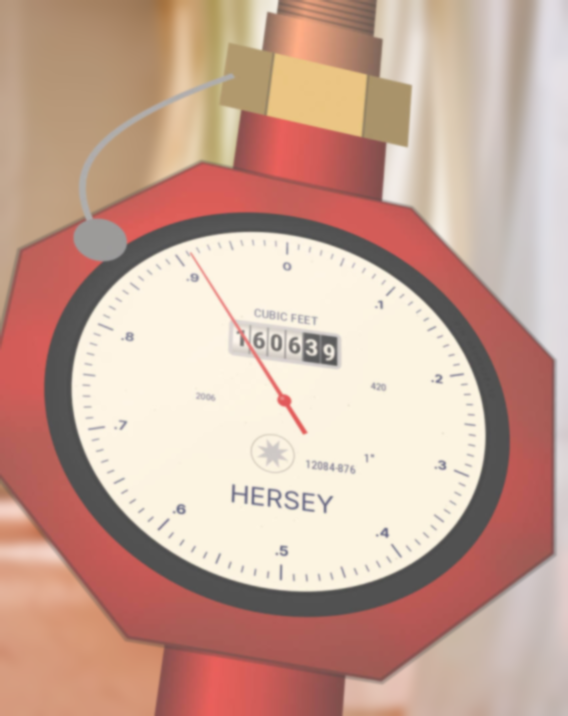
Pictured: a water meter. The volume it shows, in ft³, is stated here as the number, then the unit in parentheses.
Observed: 160638.91 (ft³)
